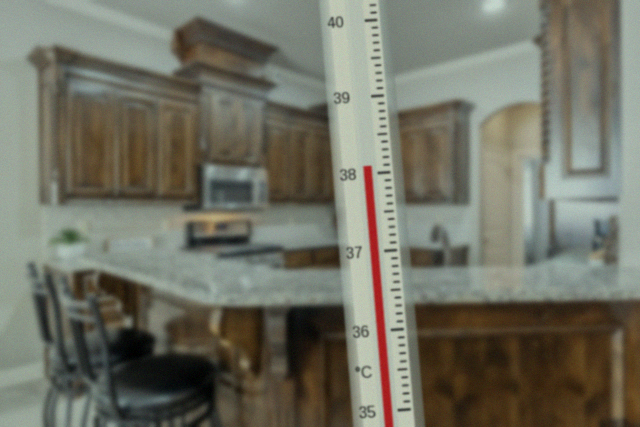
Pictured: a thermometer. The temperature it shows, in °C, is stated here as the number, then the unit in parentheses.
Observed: 38.1 (°C)
